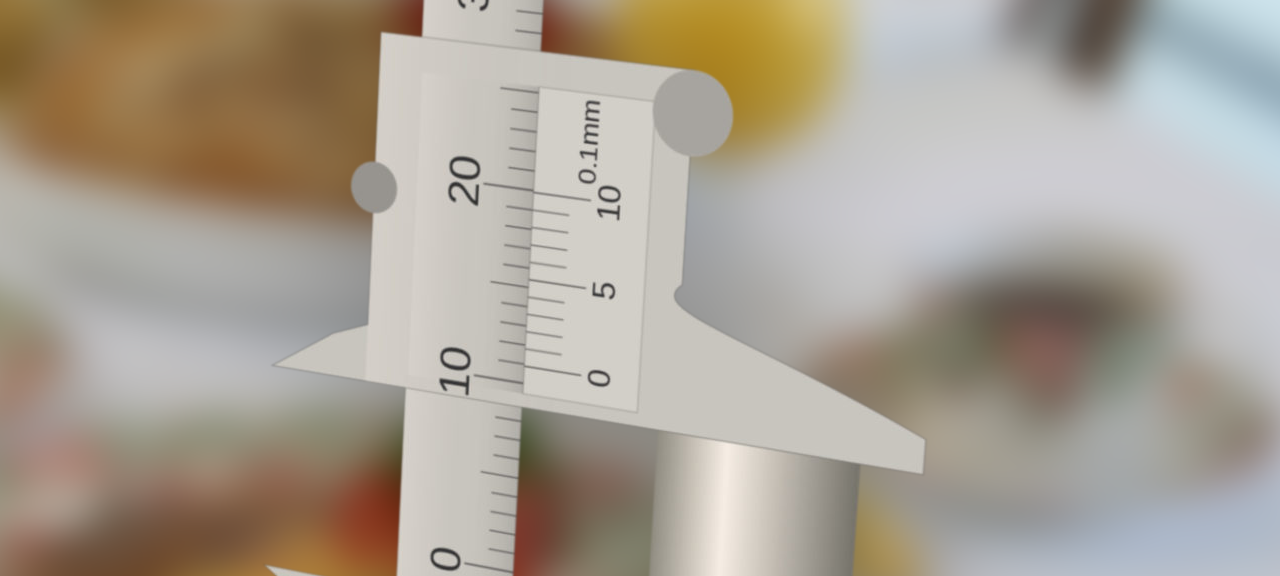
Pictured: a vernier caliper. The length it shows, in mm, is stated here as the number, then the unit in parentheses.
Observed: 10.9 (mm)
